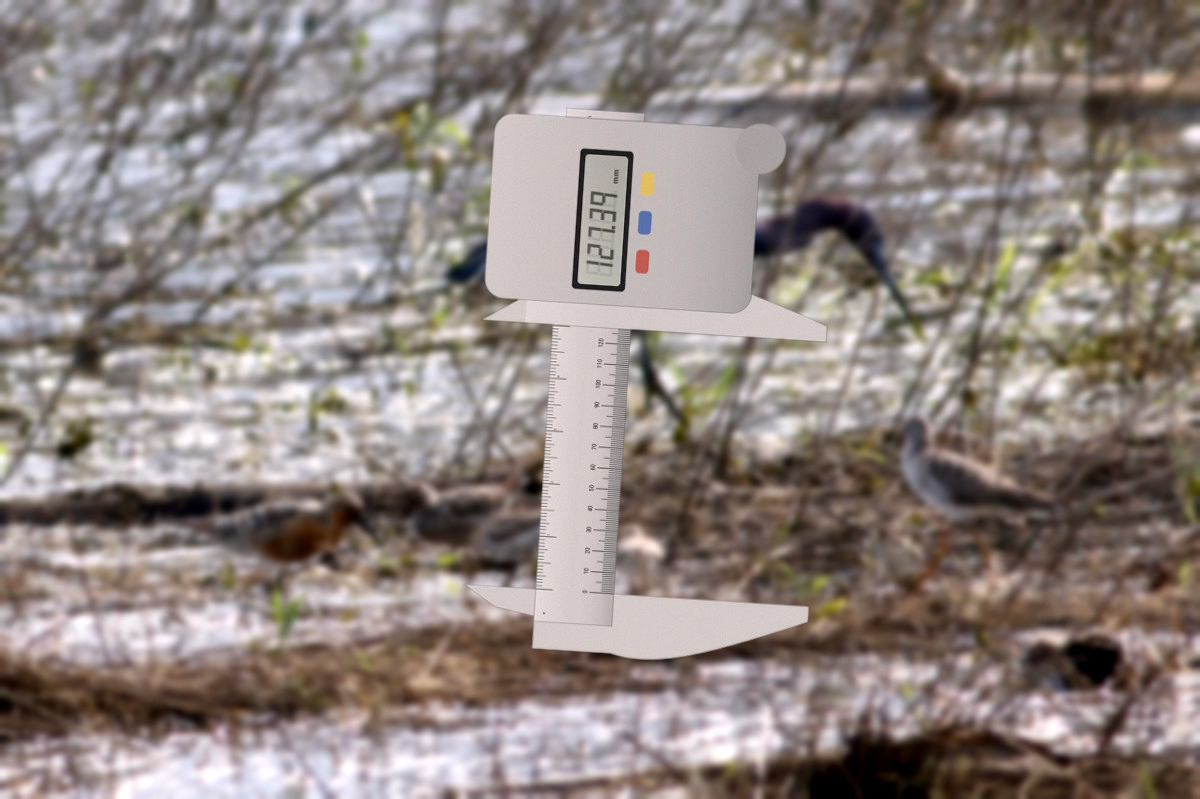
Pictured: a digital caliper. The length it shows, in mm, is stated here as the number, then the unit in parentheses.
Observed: 127.39 (mm)
